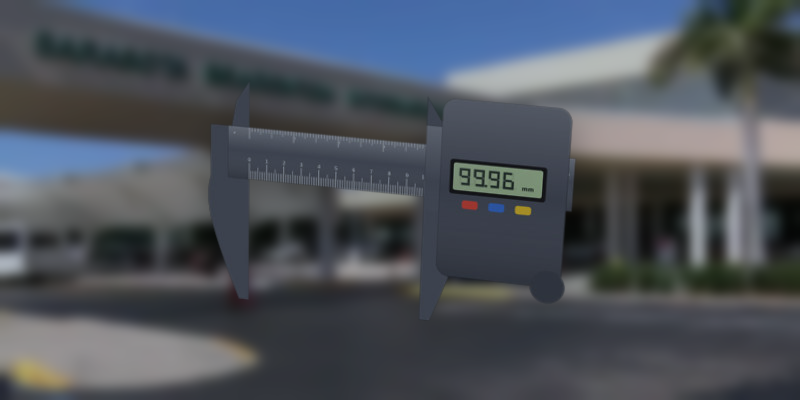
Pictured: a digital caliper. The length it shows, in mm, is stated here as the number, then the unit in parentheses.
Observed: 99.96 (mm)
